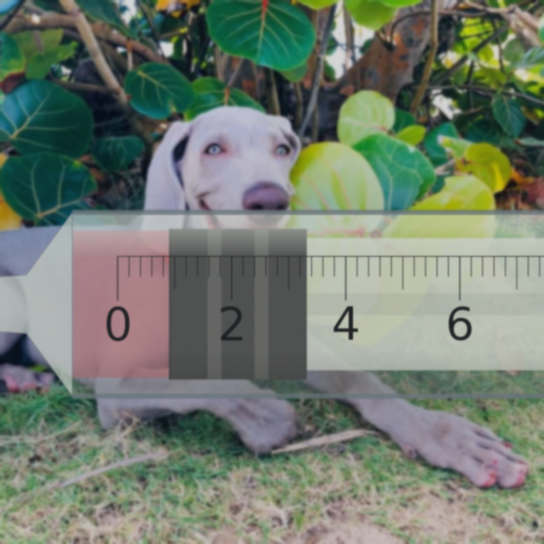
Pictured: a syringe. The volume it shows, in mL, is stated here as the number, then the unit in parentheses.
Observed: 0.9 (mL)
